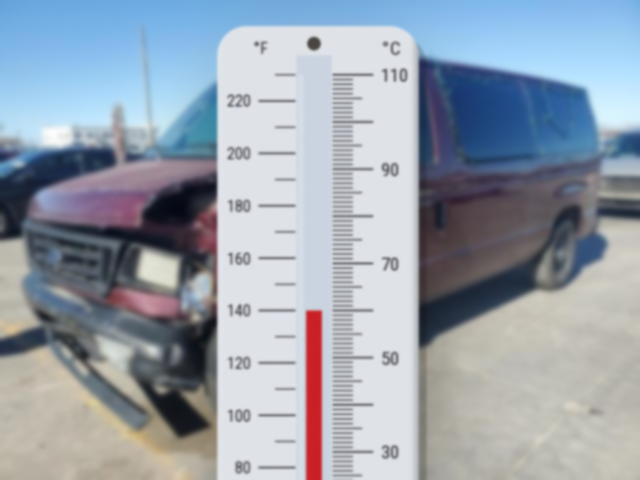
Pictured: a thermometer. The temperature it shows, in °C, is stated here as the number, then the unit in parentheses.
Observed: 60 (°C)
